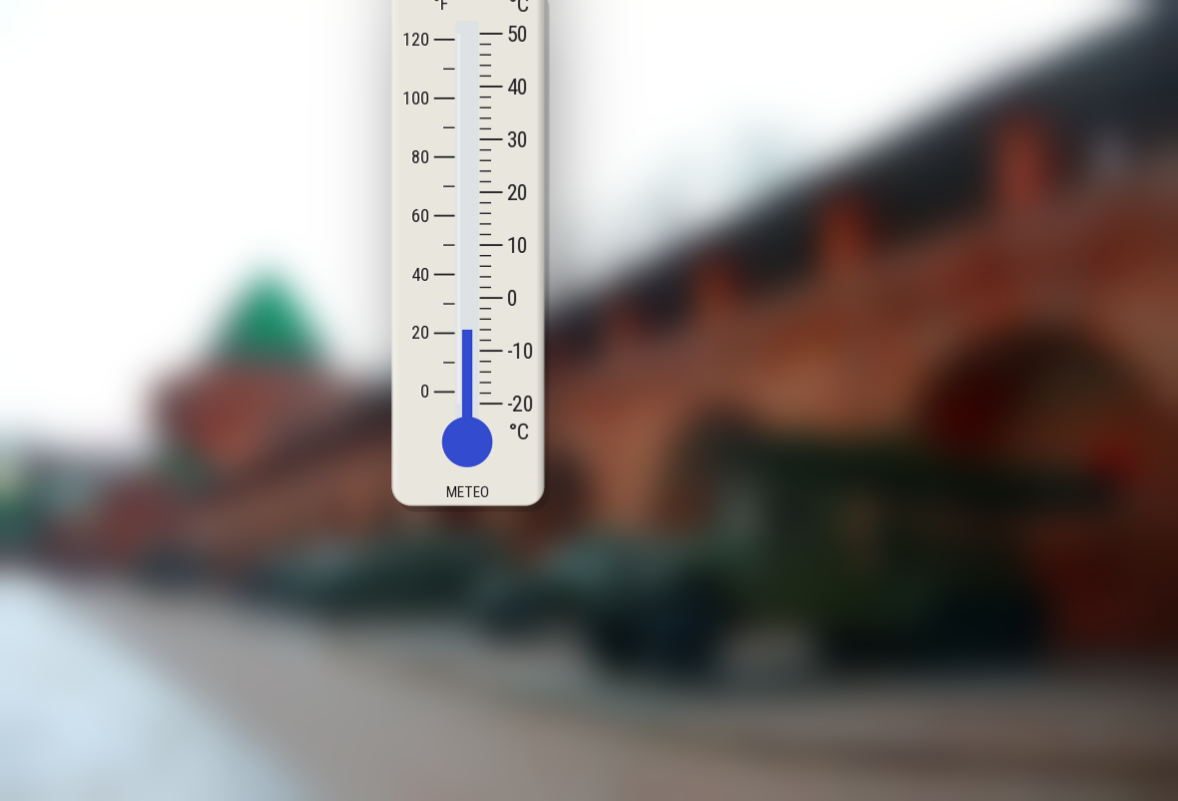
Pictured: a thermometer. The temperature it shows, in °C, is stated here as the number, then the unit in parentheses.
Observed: -6 (°C)
